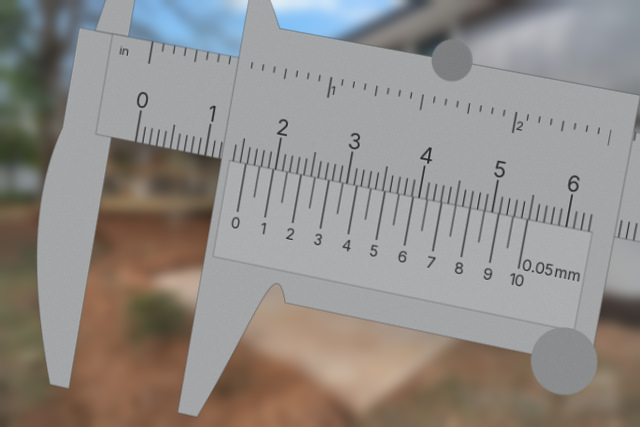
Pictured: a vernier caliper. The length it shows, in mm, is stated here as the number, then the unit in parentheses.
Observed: 15.8 (mm)
